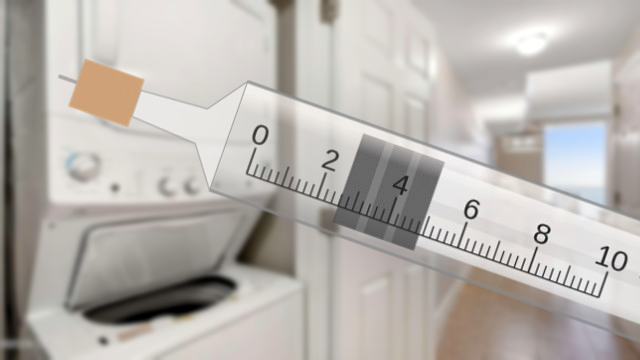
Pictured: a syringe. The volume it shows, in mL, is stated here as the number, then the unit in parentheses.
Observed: 2.6 (mL)
